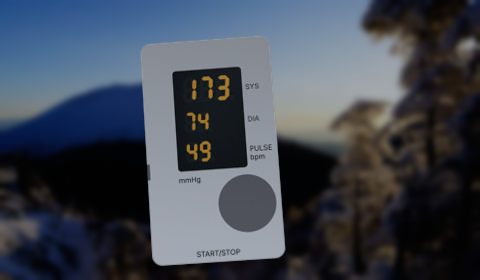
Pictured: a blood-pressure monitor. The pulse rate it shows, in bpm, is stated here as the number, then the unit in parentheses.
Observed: 49 (bpm)
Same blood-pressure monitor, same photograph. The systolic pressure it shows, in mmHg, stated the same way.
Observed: 173 (mmHg)
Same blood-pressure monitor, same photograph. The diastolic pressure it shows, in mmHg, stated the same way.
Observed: 74 (mmHg)
